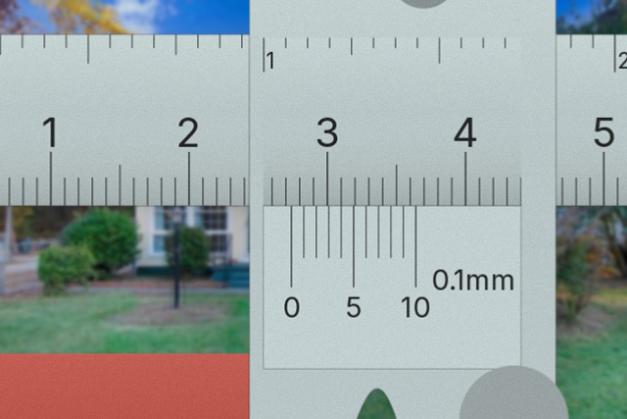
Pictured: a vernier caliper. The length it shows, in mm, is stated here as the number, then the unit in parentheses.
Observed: 27.4 (mm)
